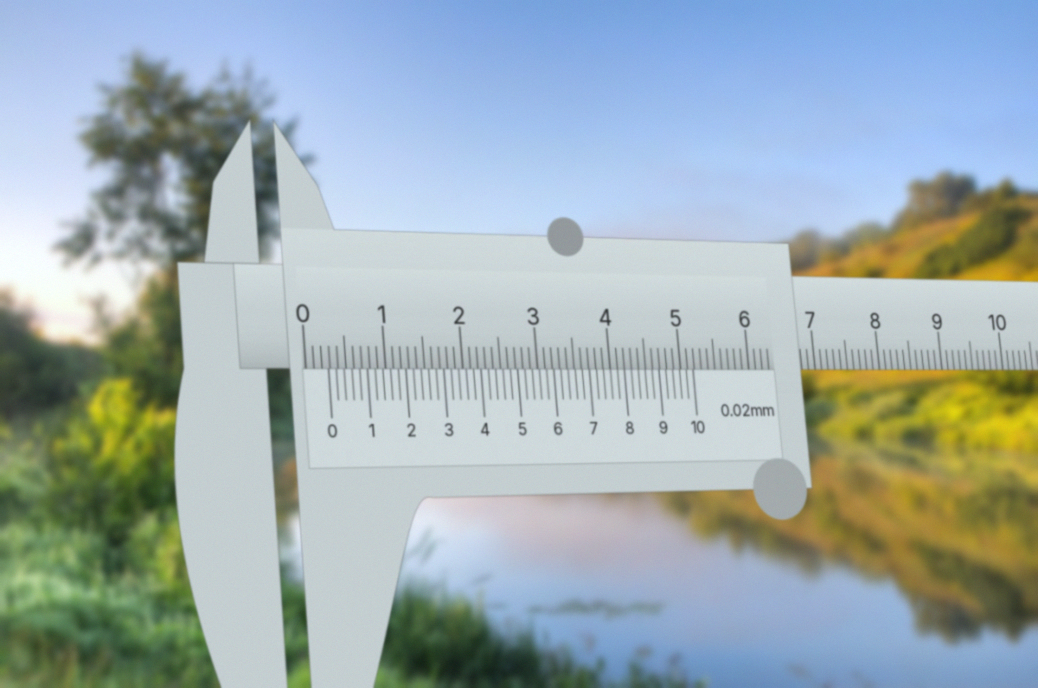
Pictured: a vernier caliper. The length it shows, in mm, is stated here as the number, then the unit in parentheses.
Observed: 2.8 (mm)
